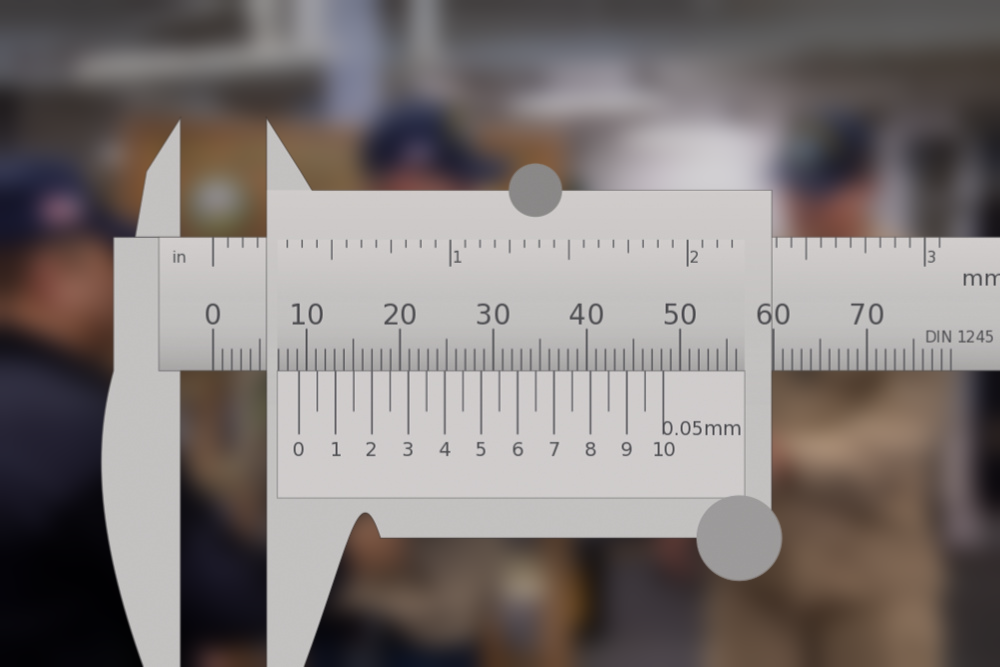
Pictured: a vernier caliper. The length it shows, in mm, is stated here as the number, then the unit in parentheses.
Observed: 9.2 (mm)
